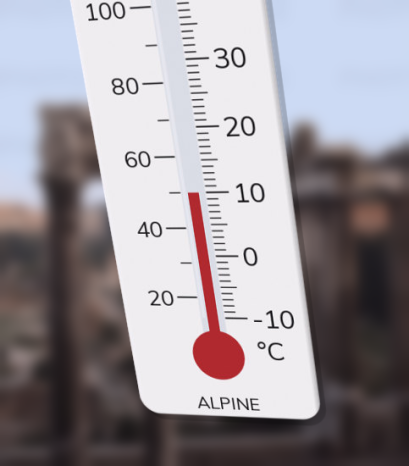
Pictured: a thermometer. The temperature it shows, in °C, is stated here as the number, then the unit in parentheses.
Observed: 10 (°C)
